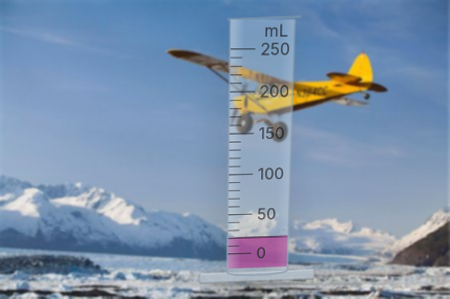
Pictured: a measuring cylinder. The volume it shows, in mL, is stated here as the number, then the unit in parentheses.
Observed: 20 (mL)
